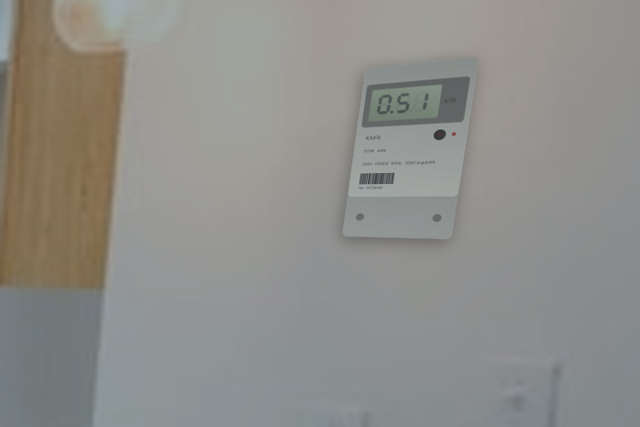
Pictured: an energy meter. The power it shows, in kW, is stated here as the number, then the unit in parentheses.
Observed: 0.51 (kW)
